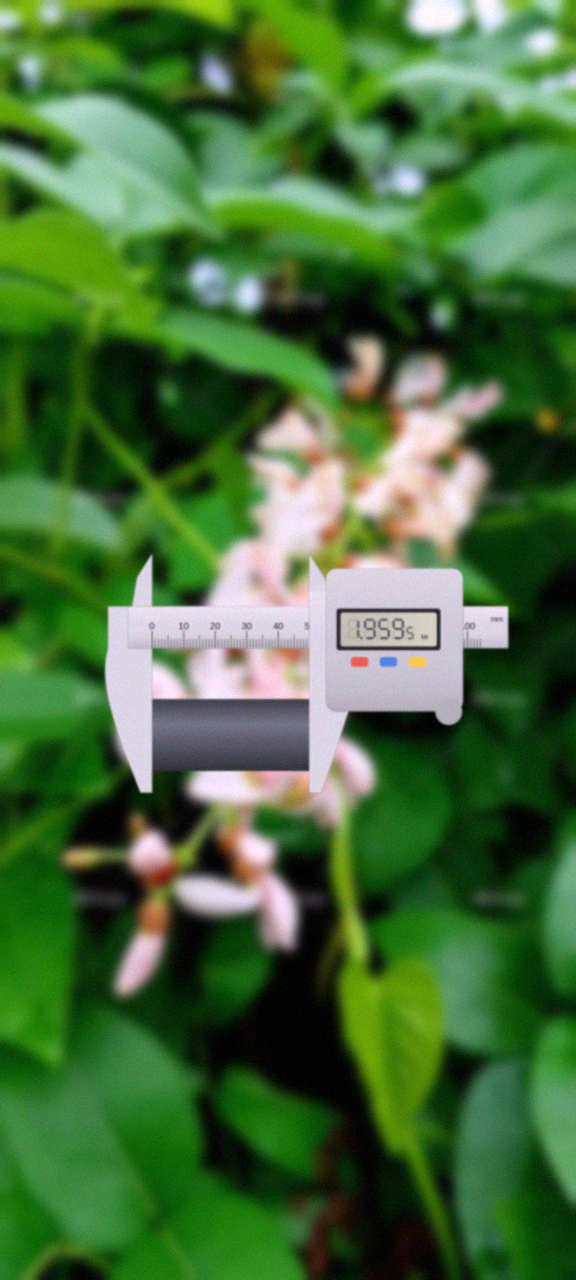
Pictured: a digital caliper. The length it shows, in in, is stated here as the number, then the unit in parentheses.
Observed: 1.9595 (in)
